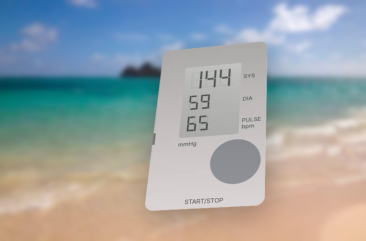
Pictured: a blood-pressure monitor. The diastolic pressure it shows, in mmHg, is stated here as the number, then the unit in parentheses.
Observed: 59 (mmHg)
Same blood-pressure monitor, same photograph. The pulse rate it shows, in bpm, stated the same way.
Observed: 65 (bpm)
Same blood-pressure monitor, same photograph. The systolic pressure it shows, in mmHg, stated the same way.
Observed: 144 (mmHg)
